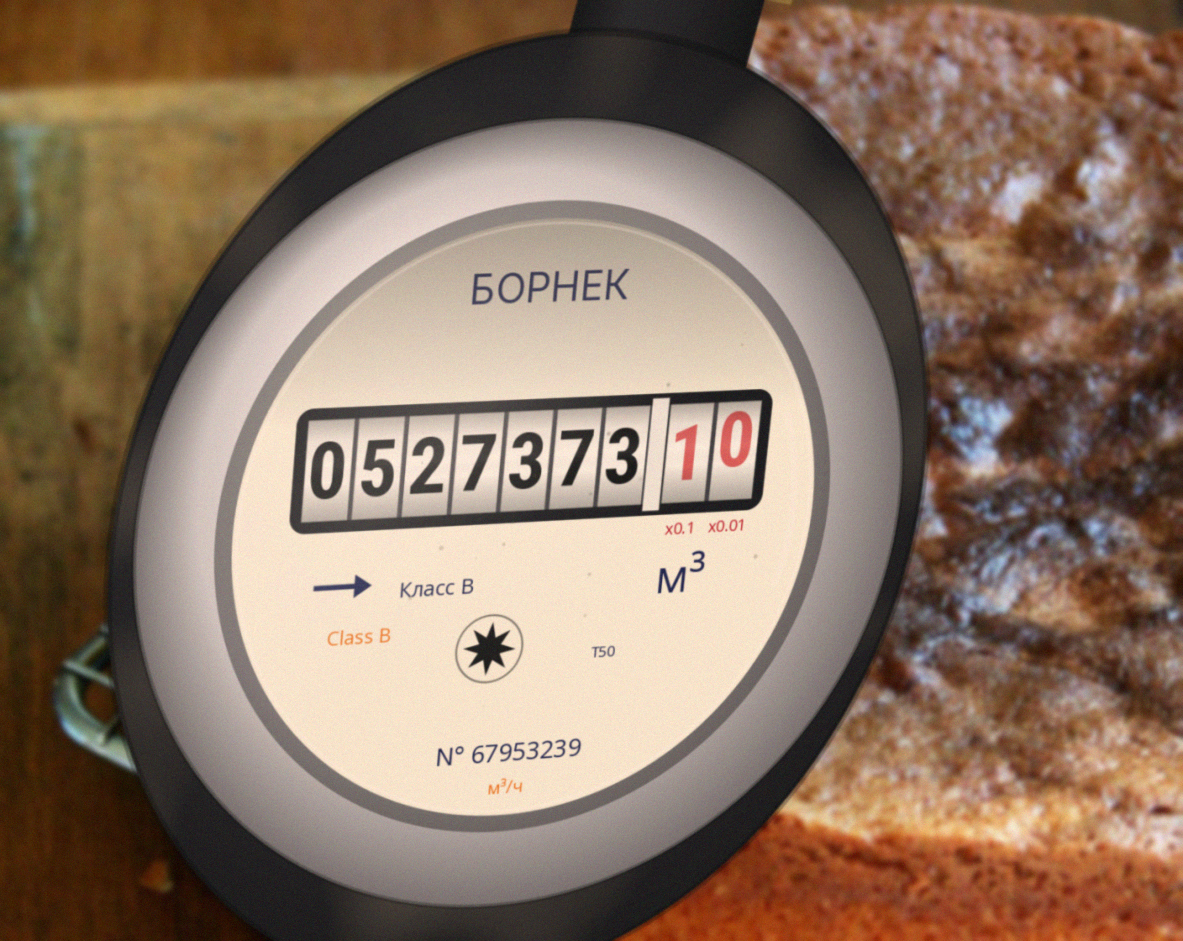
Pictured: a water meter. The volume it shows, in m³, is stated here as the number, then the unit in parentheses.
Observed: 527373.10 (m³)
